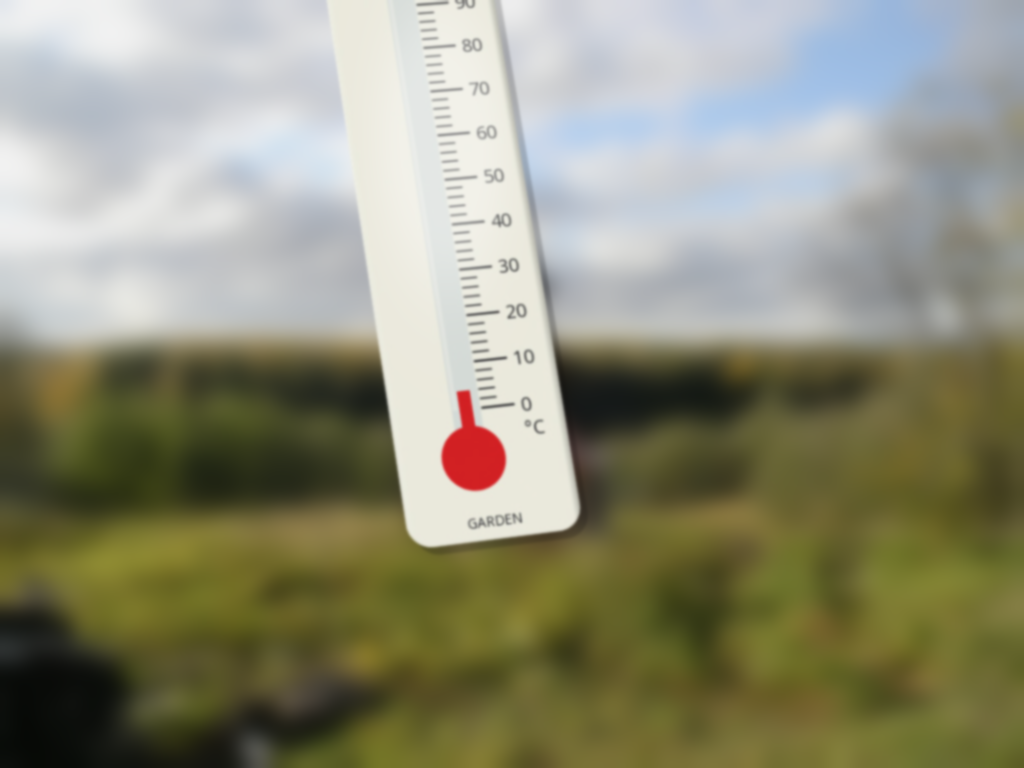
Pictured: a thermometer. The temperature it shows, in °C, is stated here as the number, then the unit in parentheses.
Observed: 4 (°C)
